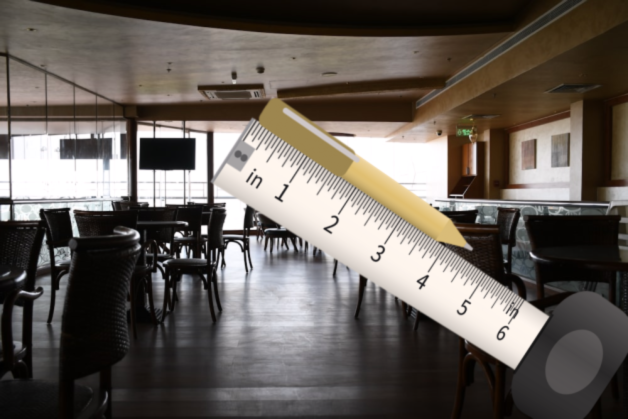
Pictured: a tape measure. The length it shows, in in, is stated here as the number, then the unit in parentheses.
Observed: 4.5 (in)
